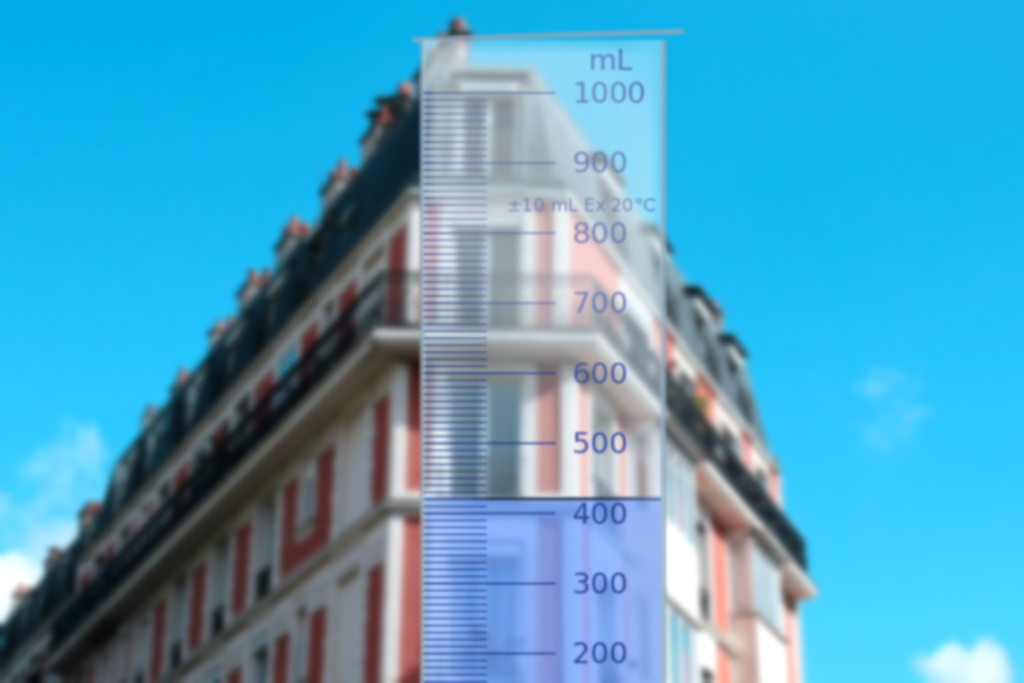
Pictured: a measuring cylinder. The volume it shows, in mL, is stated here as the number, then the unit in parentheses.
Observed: 420 (mL)
